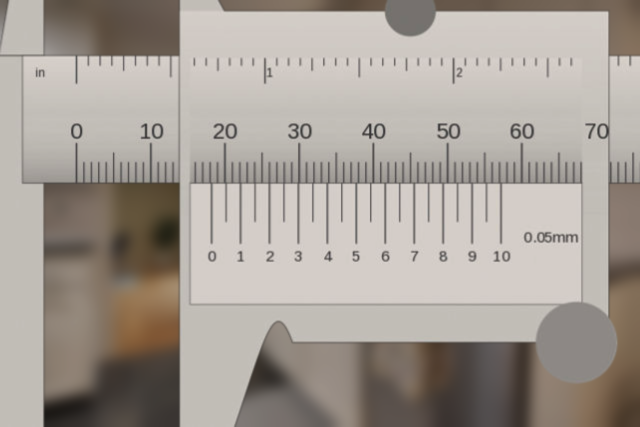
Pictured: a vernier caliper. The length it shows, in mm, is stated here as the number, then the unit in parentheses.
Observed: 18.2 (mm)
